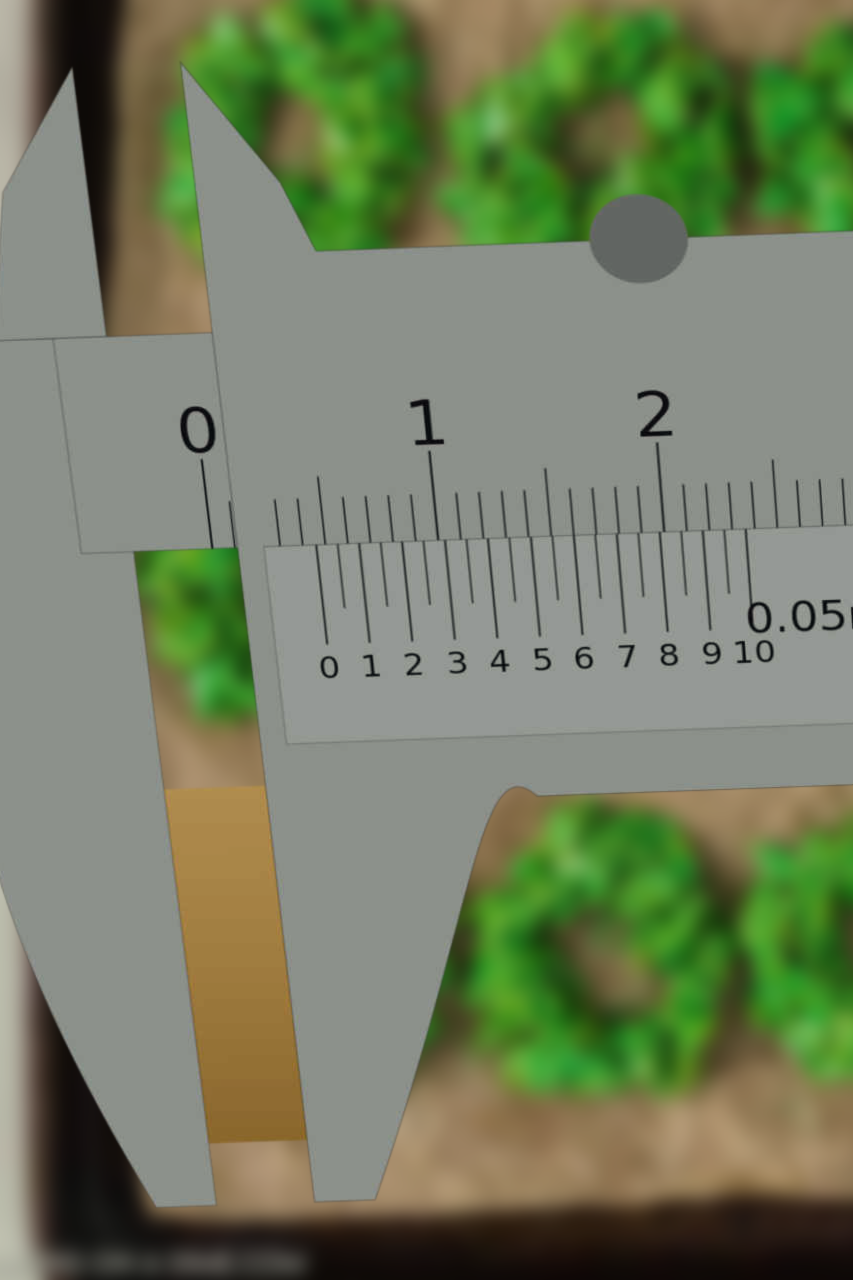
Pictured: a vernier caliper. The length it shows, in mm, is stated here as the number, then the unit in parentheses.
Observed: 4.6 (mm)
